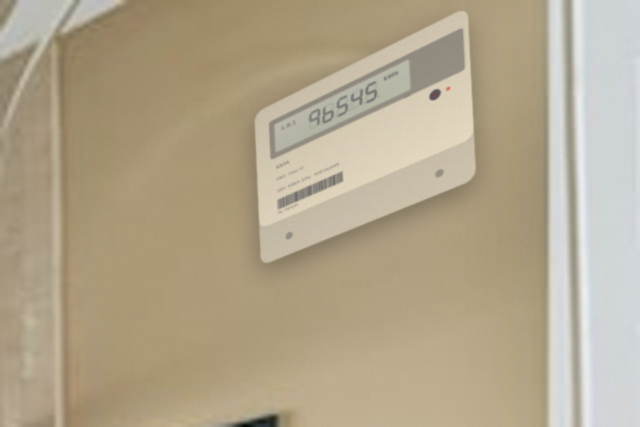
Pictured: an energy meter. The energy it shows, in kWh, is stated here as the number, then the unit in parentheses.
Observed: 96545 (kWh)
